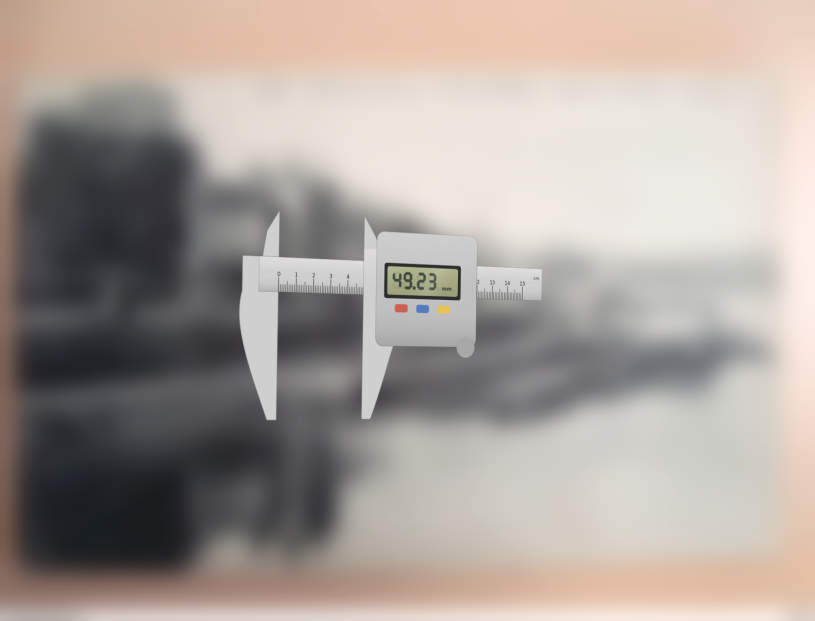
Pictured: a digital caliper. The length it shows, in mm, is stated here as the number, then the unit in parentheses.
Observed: 49.23 (mm)
